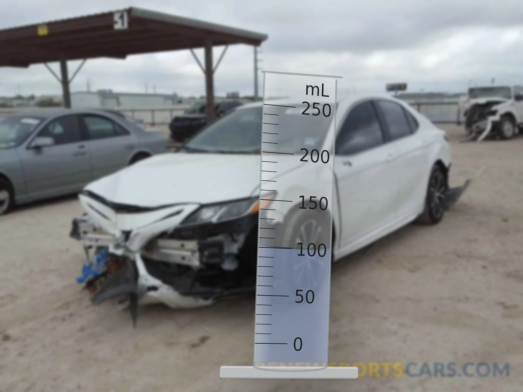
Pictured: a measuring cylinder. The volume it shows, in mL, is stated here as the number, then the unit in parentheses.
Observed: 100 (mL)
